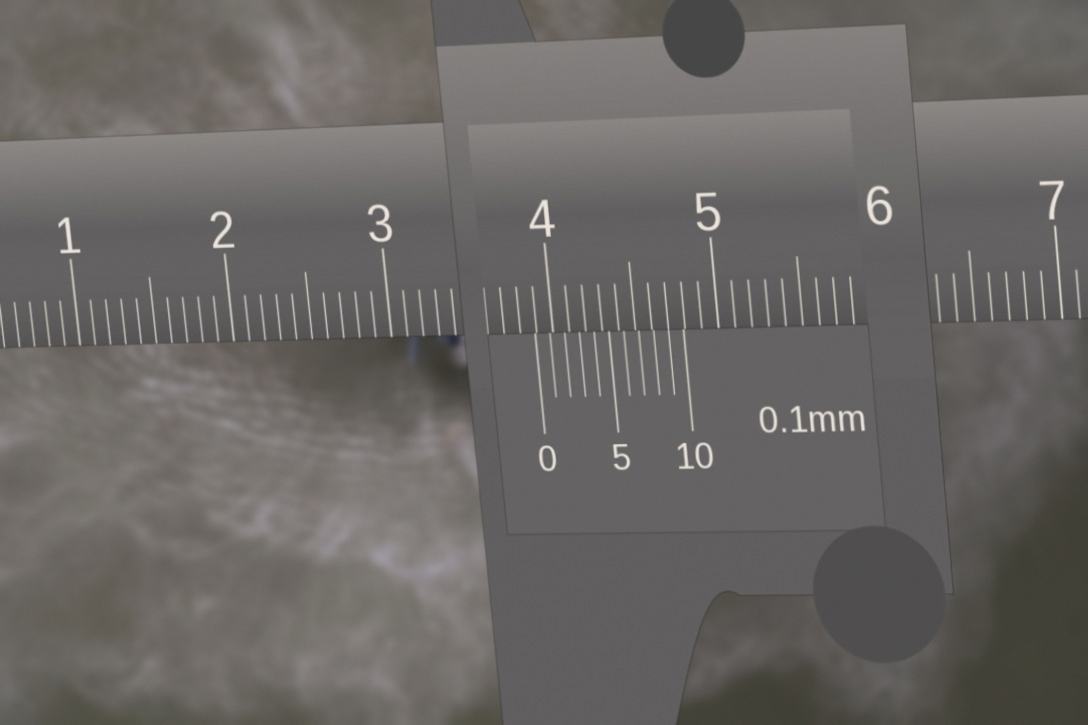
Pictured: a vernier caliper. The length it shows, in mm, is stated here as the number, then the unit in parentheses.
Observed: 38.9 (mm)
